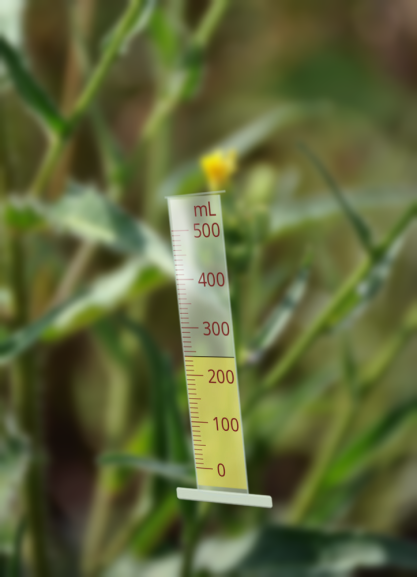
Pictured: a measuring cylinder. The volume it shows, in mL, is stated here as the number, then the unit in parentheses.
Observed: 240 (mL)
